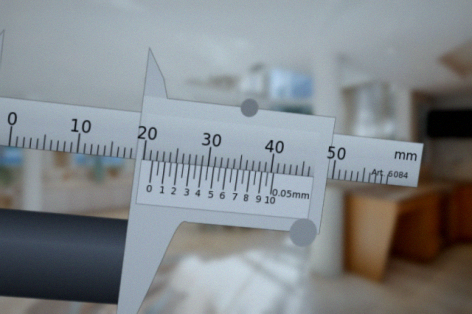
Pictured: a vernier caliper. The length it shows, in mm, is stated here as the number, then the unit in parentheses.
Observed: 21.4 (mm)
